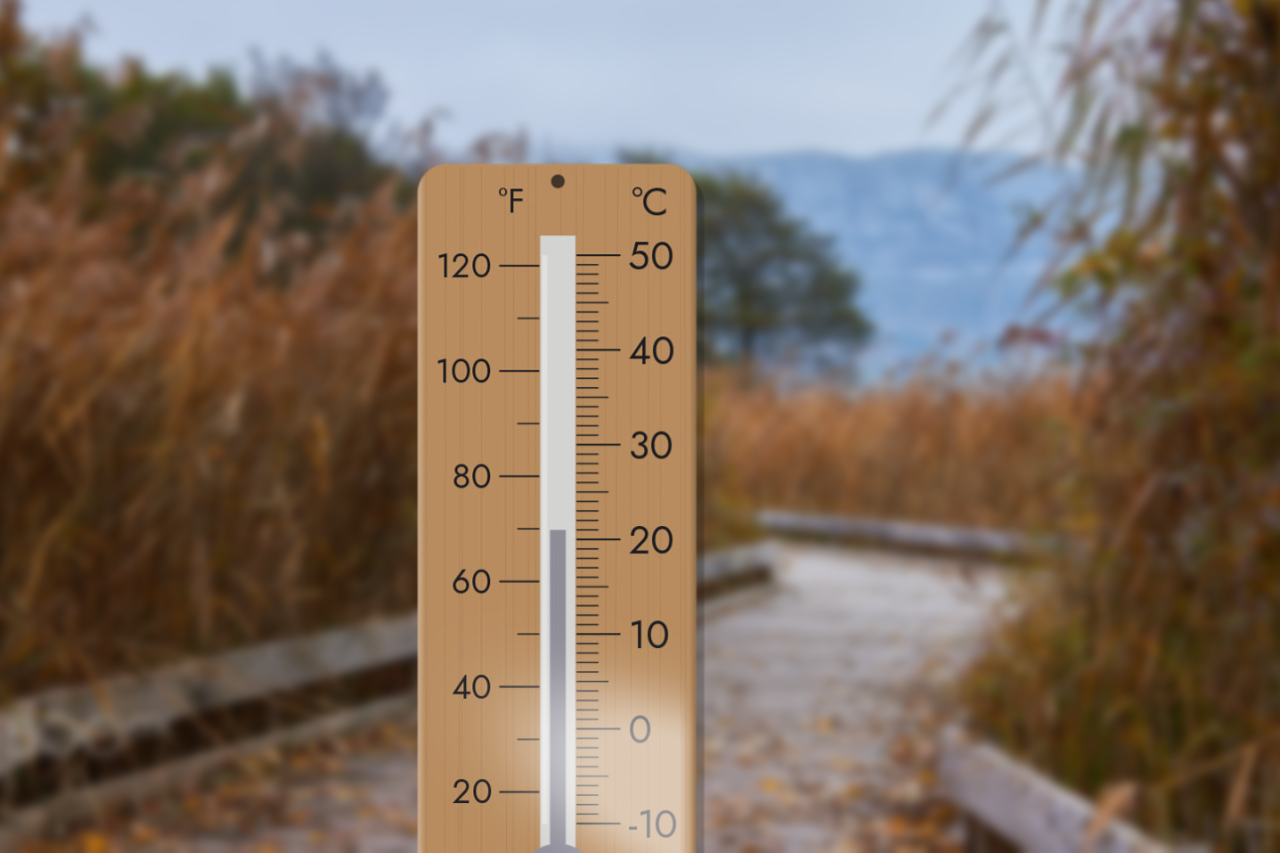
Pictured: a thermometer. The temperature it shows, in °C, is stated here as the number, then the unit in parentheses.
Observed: 21 (°C)
